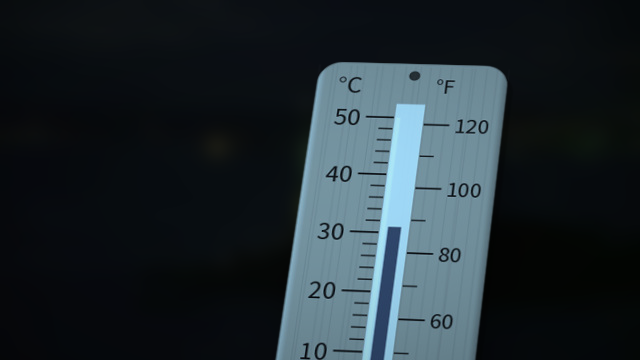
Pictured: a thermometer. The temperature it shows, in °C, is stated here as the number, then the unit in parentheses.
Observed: 31 (°C)
